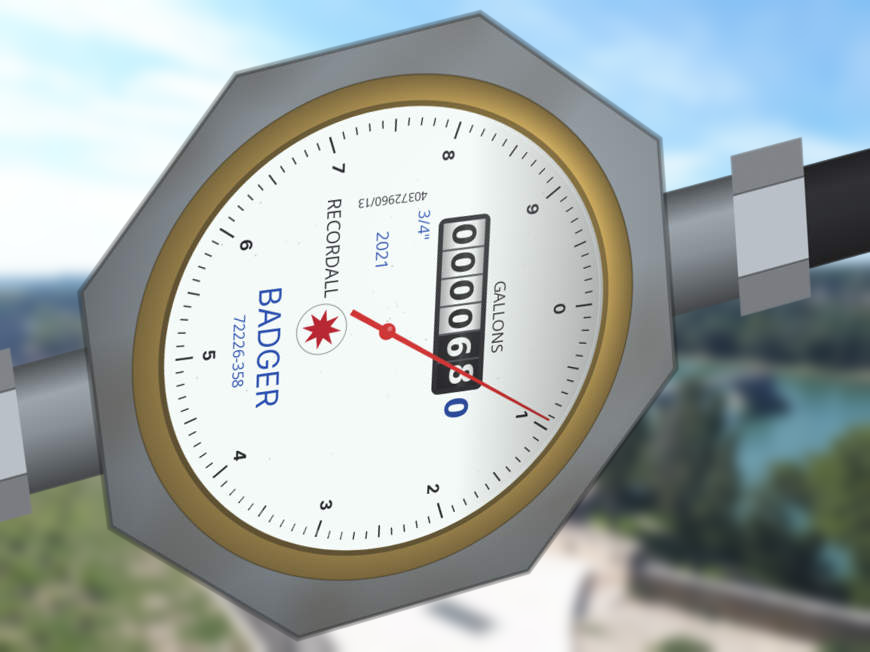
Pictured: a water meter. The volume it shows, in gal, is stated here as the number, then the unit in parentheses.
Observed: 680.9 (gal)
